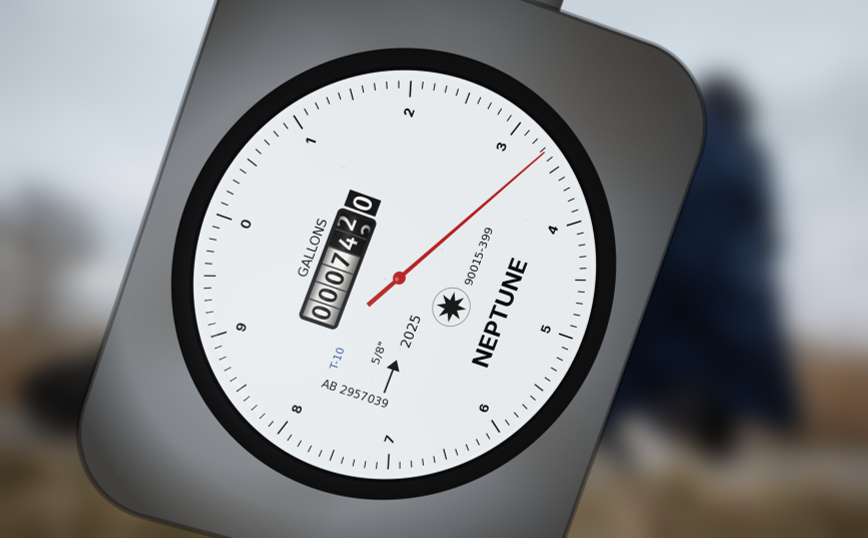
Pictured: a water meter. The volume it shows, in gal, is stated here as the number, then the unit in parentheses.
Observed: 7423.3 (gal)
